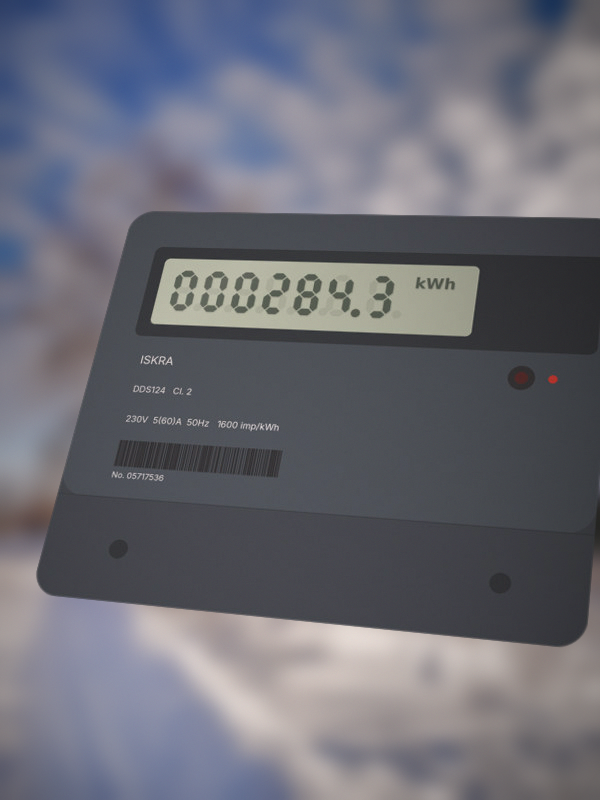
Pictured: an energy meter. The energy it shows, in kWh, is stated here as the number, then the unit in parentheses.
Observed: 284.3 (kWh)
